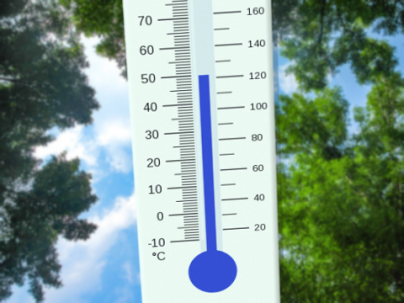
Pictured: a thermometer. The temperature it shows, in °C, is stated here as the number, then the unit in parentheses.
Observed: 50 (°C)
